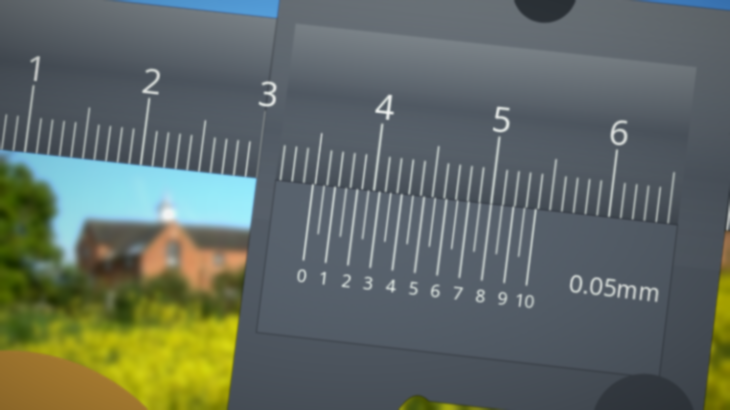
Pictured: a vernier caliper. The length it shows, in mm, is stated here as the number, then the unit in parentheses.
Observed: 34.8 (mm)
